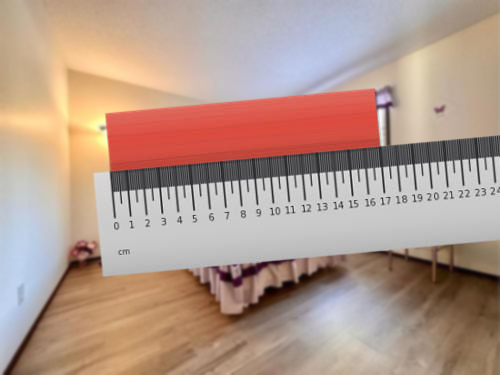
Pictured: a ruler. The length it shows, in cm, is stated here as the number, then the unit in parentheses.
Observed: 17 (cm)
